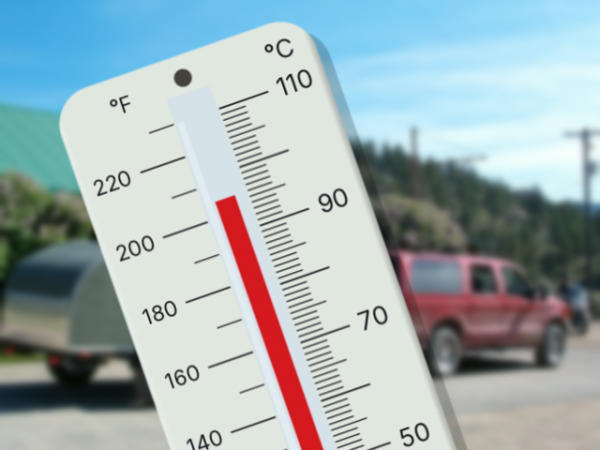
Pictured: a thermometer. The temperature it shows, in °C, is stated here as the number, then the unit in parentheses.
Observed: 96 (°C)
